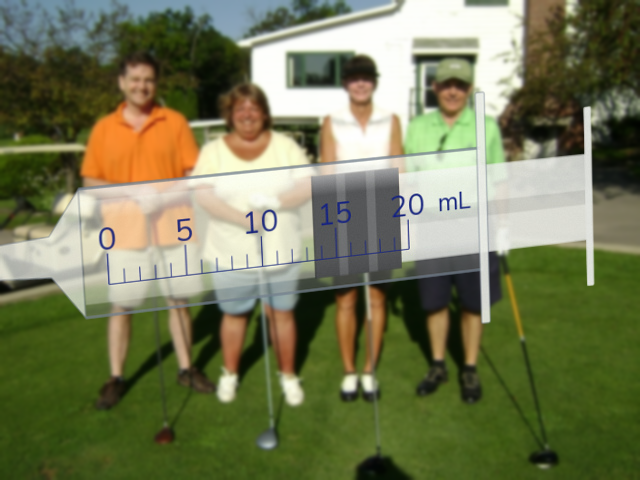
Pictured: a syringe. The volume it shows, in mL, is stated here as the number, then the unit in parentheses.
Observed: 13.5 (mL)
